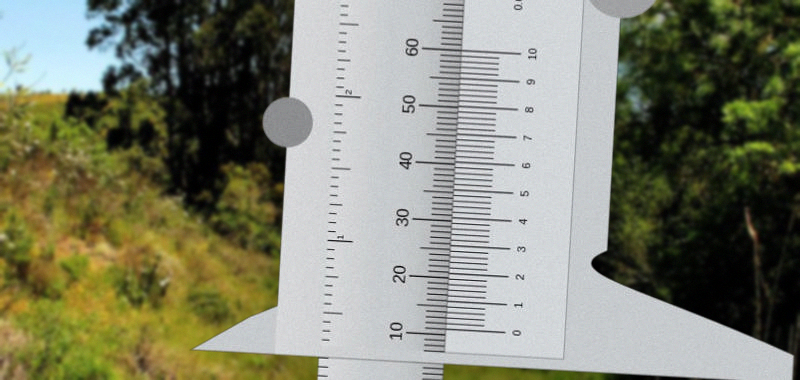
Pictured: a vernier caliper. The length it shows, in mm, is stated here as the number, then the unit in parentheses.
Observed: 11.0 (mm)
